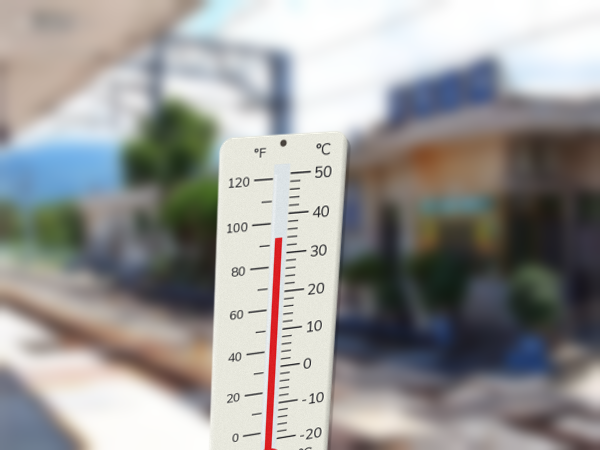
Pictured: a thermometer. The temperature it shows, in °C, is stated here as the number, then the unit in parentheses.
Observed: 34 (°C)
